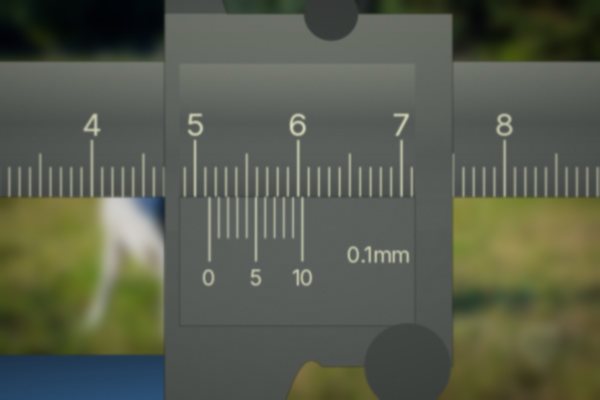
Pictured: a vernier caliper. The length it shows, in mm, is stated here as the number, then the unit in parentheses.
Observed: 51.4 (mm)
